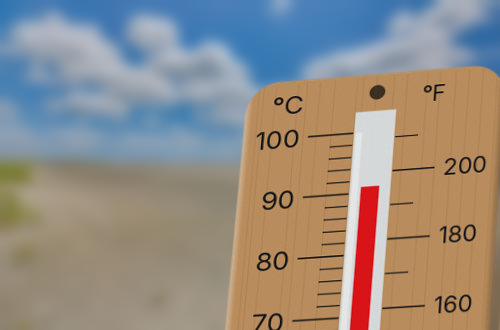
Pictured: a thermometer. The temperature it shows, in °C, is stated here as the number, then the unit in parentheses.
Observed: 91 (°C)
